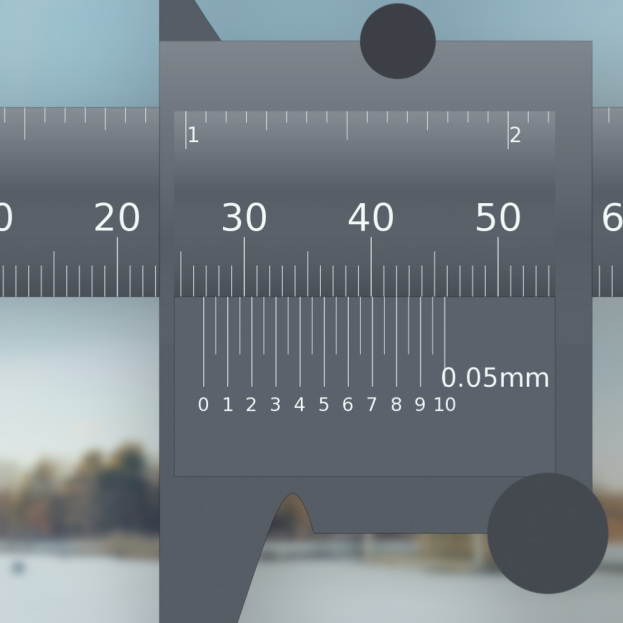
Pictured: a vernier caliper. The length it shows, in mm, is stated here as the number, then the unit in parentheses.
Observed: 26.8 (mm)
